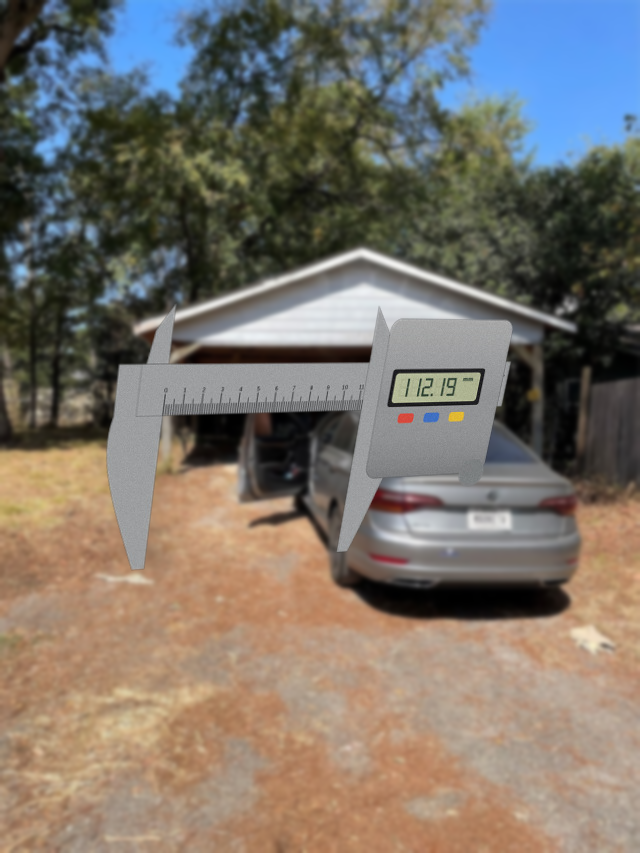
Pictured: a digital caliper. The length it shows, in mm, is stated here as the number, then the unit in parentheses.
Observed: 112.19 (mm)
